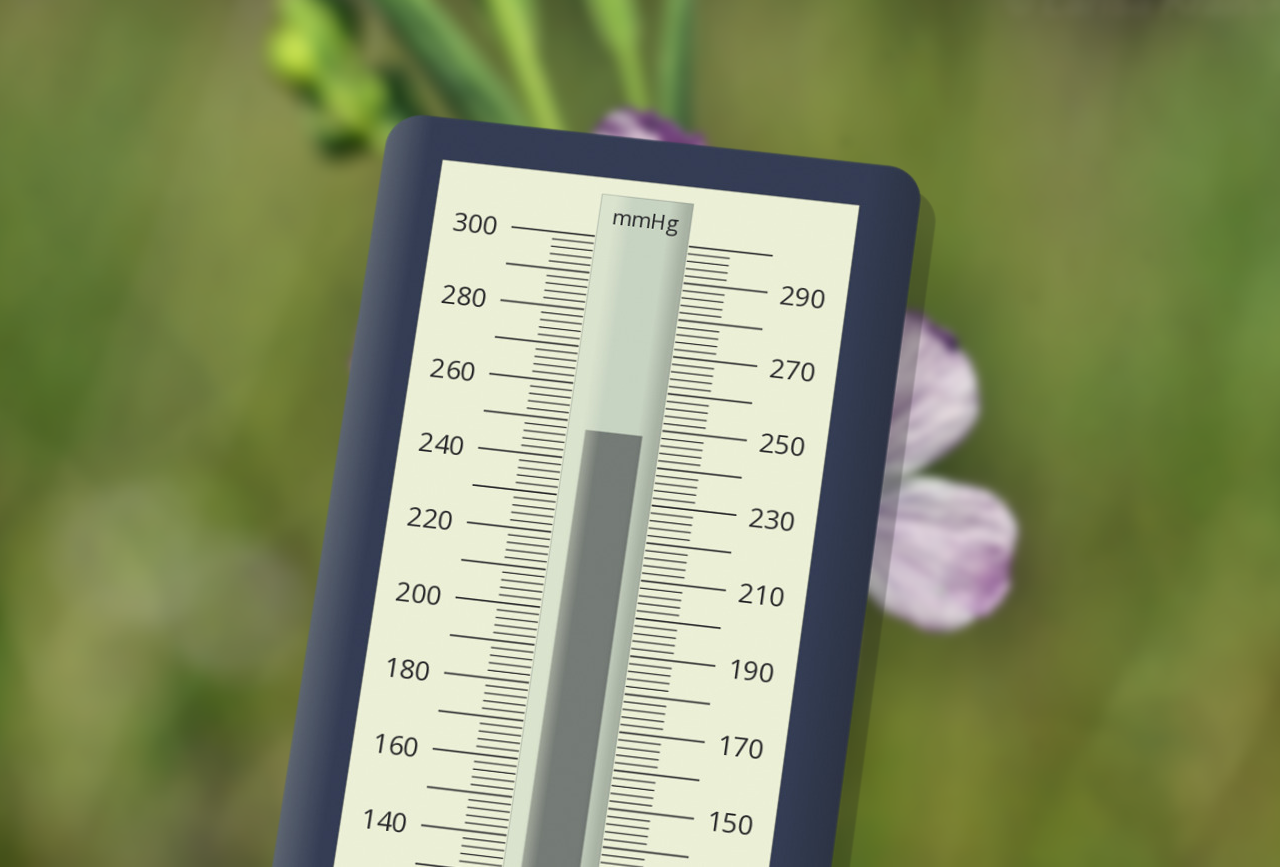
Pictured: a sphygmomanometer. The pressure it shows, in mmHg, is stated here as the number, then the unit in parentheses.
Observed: 248 (mmHg)
